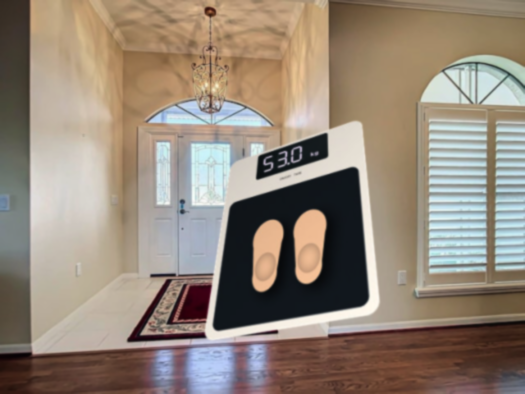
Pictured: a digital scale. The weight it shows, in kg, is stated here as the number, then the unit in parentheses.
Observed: 53.0 (kg)
